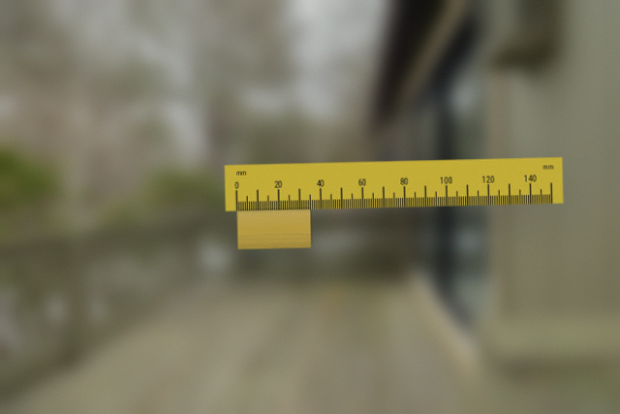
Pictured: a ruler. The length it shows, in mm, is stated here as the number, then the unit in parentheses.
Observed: 35 (mm)
